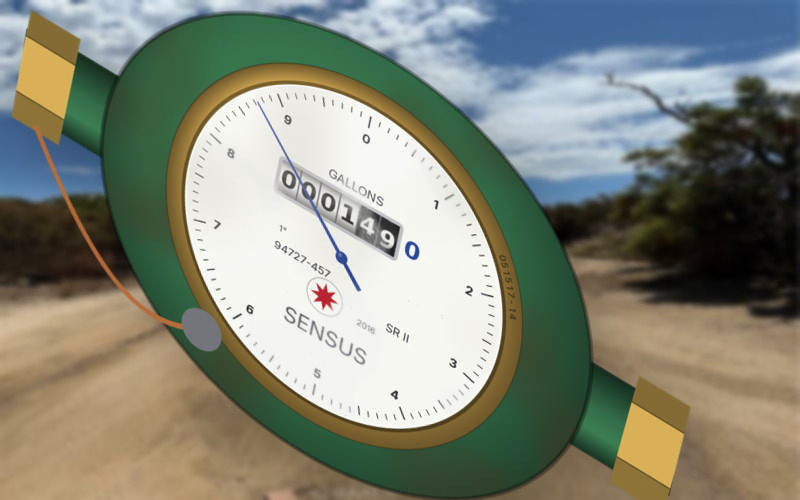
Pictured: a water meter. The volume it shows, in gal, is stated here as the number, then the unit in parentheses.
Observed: 1488.7 (gal)
